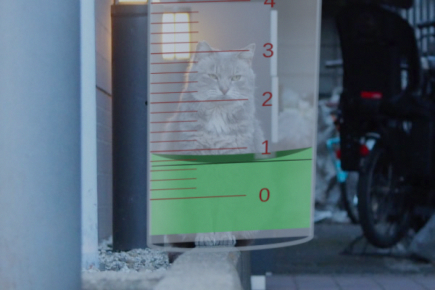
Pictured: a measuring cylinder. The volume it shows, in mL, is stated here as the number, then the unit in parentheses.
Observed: 0.7 (mL)
